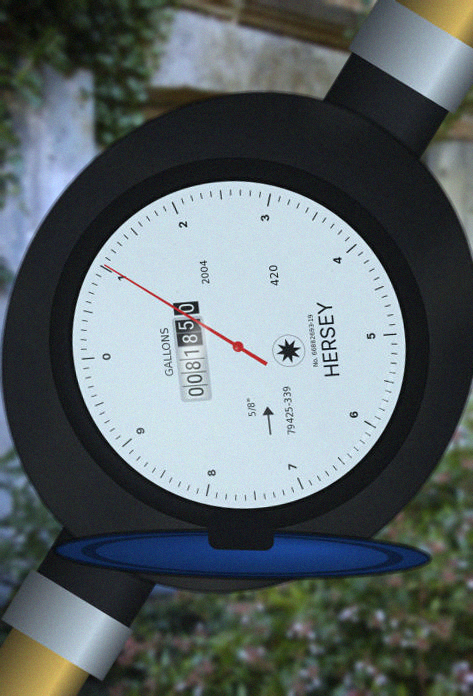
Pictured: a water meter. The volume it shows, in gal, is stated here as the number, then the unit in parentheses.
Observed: 81851.0 (gal)
